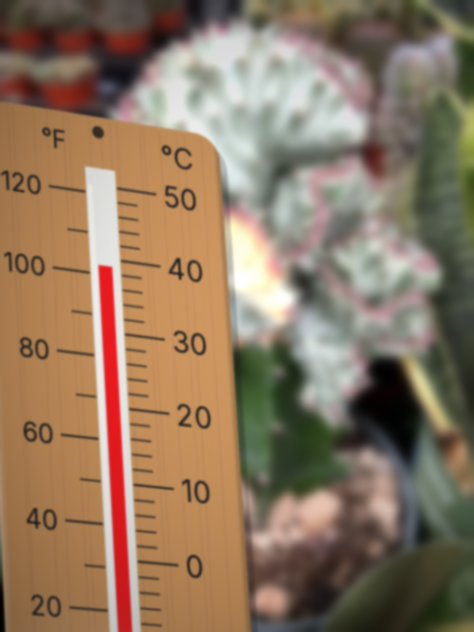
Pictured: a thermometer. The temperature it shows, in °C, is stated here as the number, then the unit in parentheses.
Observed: 39 (°C)
